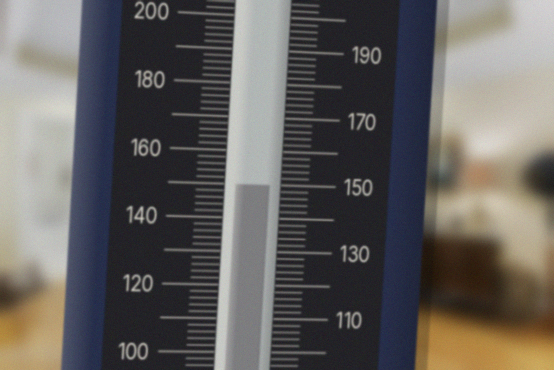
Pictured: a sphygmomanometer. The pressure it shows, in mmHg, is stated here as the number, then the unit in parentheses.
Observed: 150 (mmHg)
